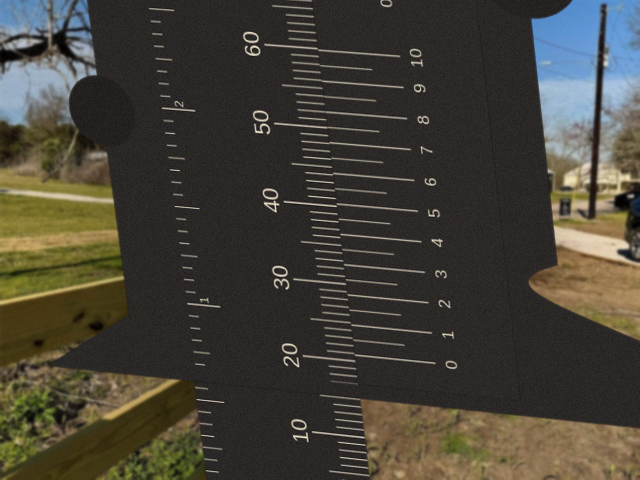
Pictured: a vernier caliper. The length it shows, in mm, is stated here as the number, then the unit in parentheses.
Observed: 20.8 (mm)
